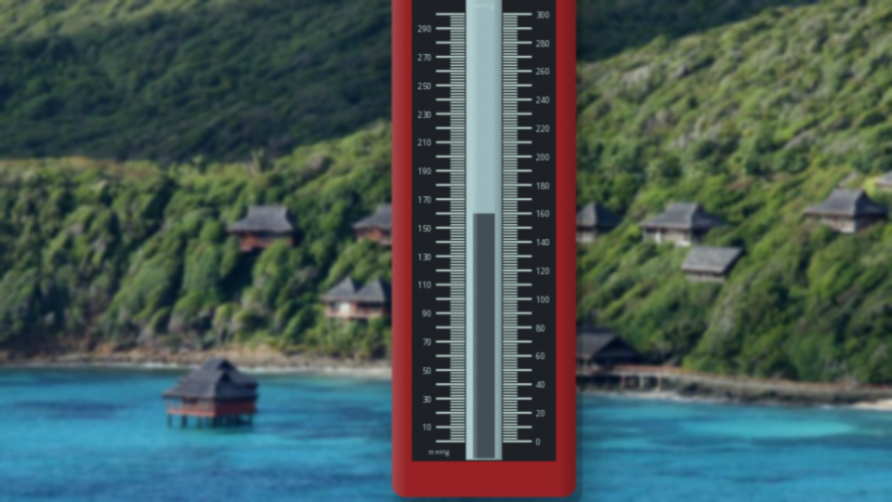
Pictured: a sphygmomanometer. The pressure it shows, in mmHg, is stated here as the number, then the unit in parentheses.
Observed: 160 (mmHg)
